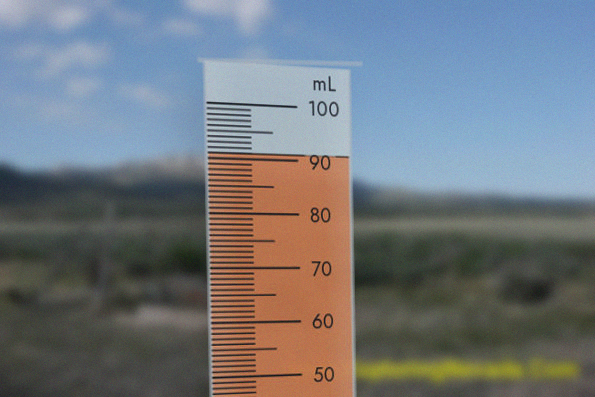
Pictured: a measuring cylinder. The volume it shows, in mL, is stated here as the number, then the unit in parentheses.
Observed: 91 (mL)
